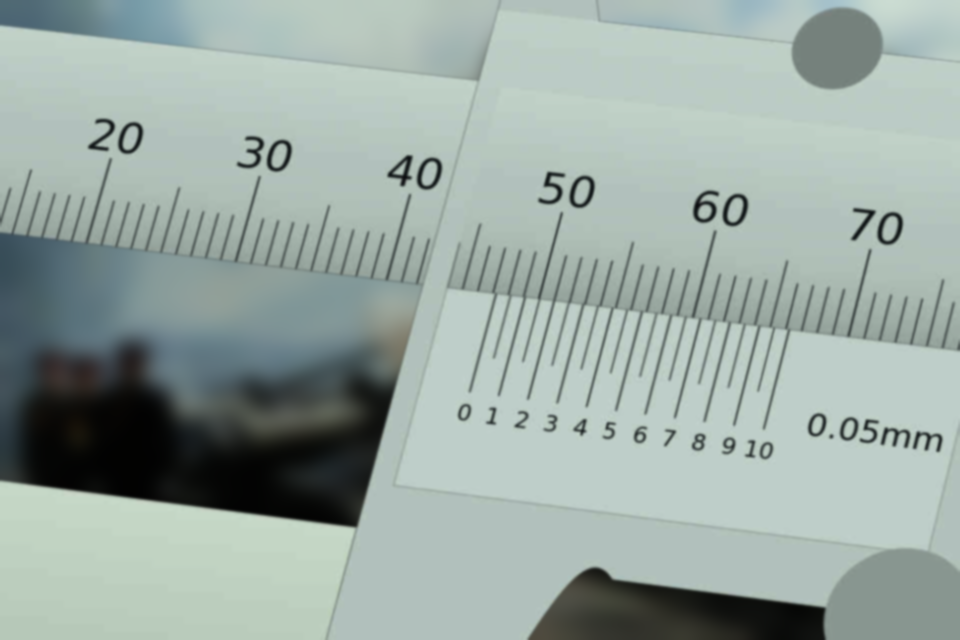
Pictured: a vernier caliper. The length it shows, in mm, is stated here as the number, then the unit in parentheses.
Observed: 47.2 (mm)
